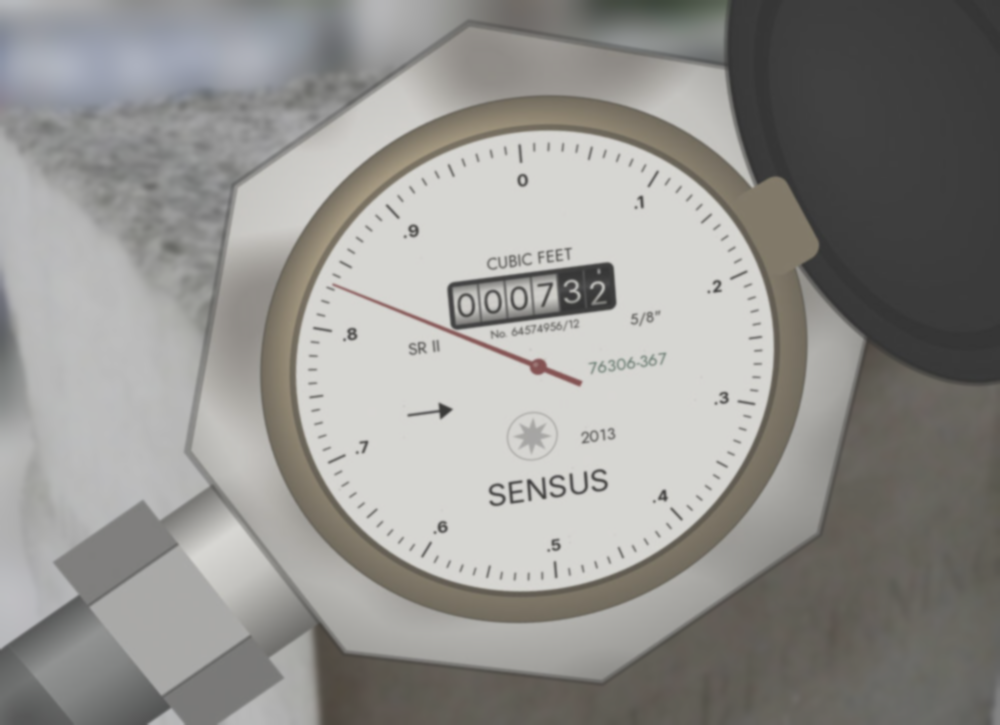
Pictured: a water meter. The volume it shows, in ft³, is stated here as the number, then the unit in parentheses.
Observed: 731.83 (ft³)
